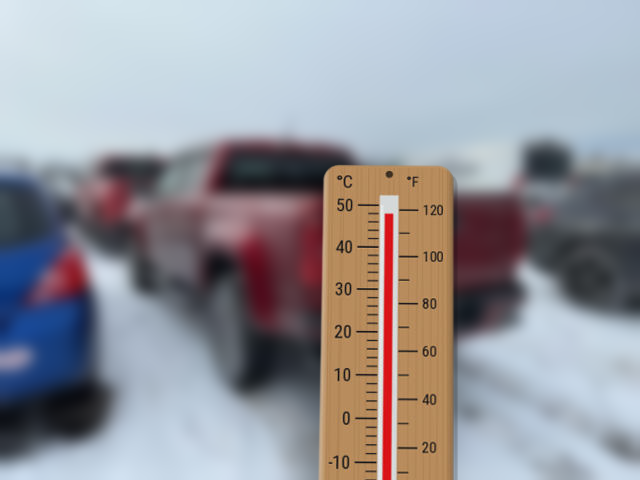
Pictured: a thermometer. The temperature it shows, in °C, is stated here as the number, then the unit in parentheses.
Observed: 48 (°C)
